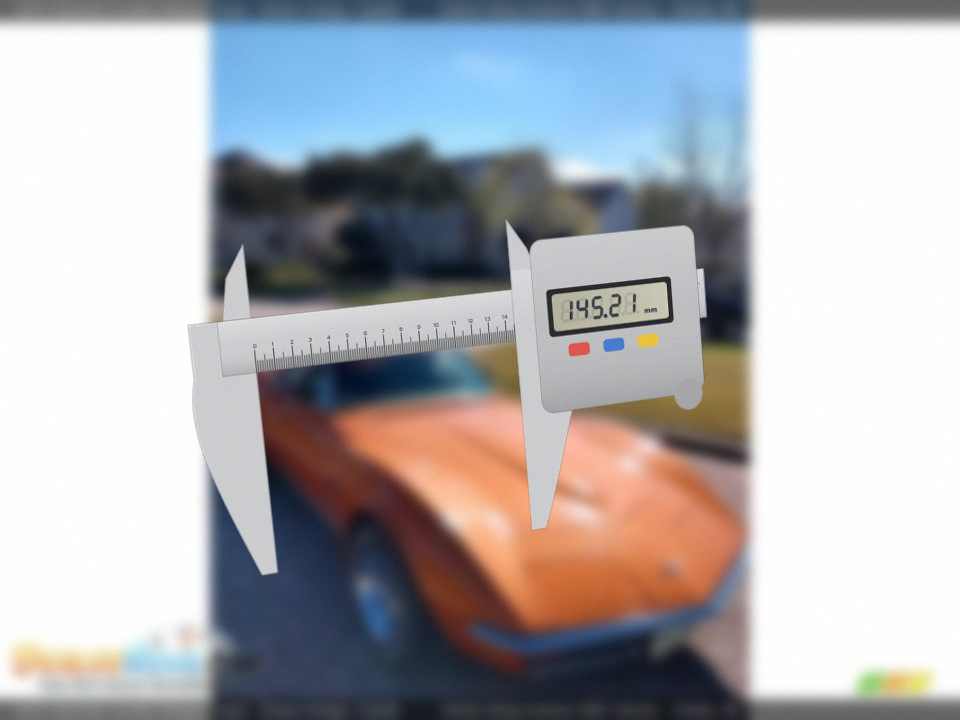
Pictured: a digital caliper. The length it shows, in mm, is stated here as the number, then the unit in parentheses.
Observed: 145.21 (mm)
